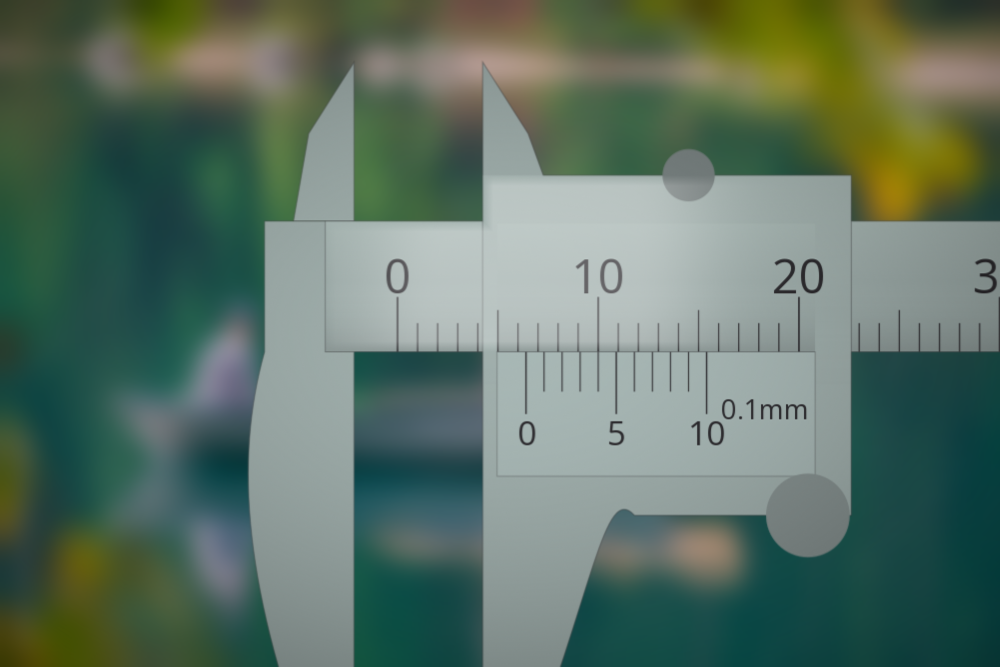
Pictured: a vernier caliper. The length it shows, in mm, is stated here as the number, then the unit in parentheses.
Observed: 6.4 (mm)
